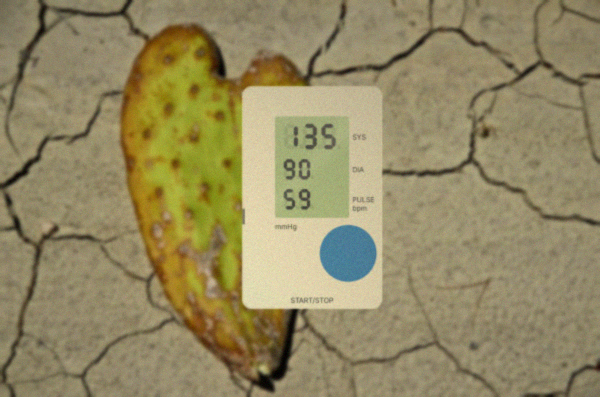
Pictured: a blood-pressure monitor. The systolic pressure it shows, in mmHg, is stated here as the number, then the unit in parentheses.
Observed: 135 (mmHg)
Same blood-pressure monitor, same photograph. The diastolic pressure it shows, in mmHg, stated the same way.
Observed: 90 (mmHg)
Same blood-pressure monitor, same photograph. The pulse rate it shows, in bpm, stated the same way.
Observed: 59 (bpm)
